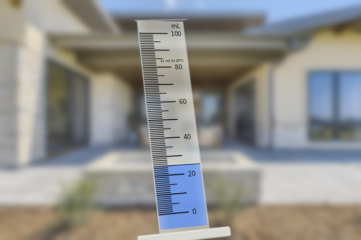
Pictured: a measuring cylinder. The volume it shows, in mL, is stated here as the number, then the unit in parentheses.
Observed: 25 (mL)
